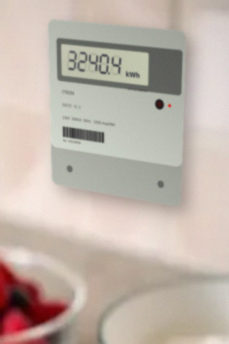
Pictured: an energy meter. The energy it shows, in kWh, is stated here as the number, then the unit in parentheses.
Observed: 3240.4 (kWh)
